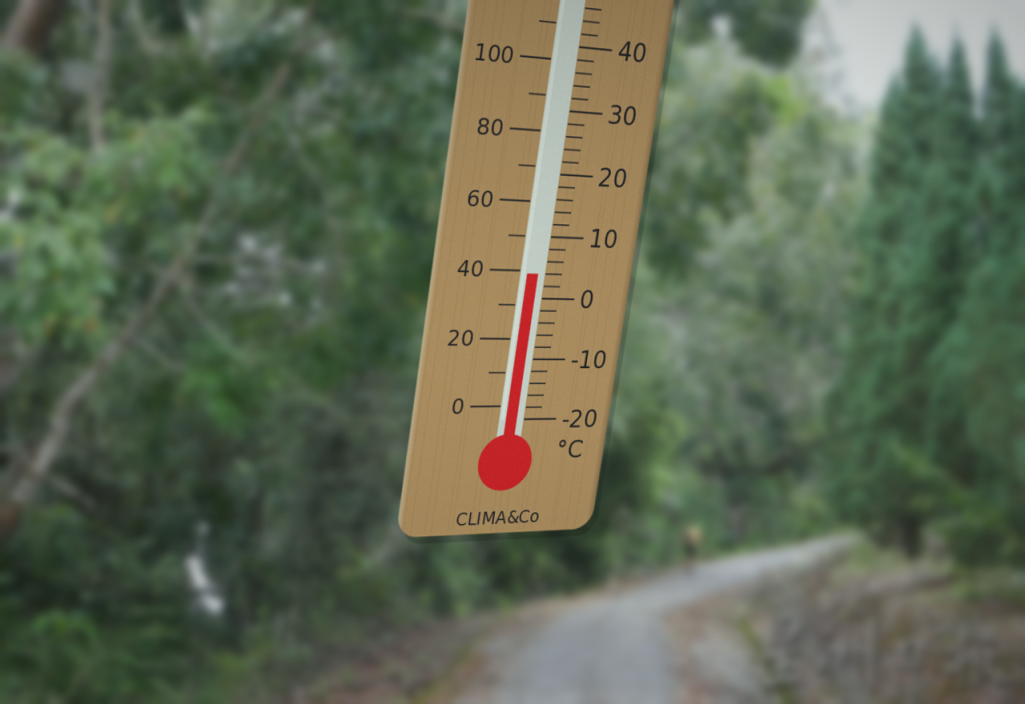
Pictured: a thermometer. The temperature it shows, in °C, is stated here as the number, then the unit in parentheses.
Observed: 4 (°C)
